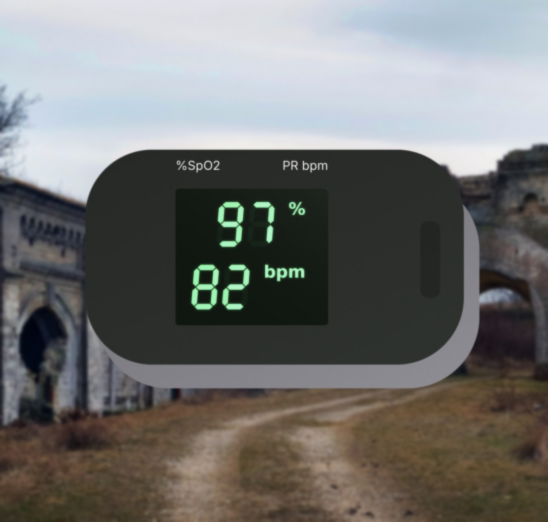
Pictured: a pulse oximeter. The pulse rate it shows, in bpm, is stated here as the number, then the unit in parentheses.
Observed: 82 (bpm)
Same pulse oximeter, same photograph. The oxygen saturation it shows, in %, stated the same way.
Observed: 97 (%)
